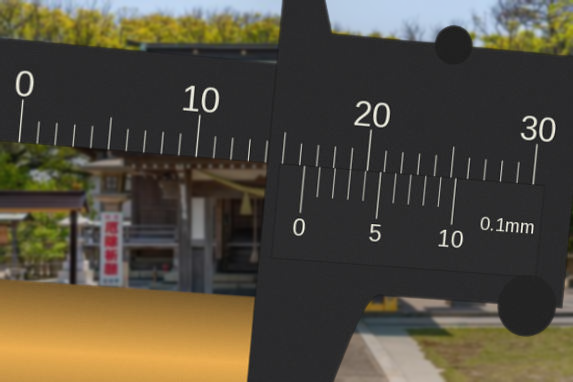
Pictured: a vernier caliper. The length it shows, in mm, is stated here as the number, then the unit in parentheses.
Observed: 16.3 (mm)
